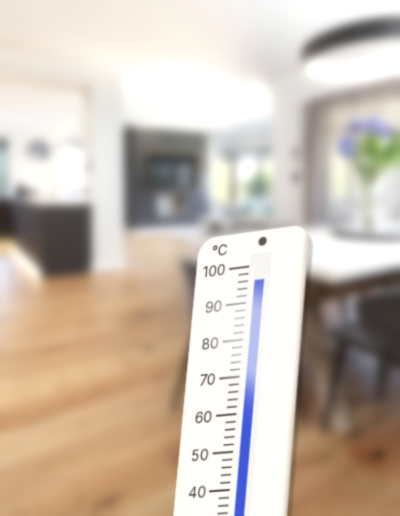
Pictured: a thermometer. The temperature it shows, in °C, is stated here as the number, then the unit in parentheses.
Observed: 96 (°C)
